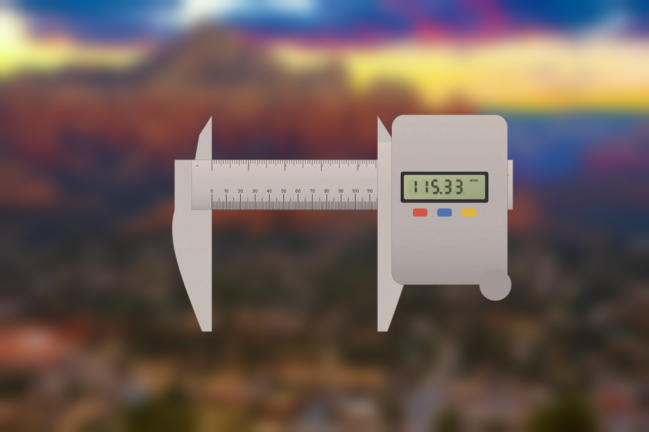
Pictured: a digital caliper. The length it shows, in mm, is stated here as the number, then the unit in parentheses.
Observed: 115.33 (mm)
